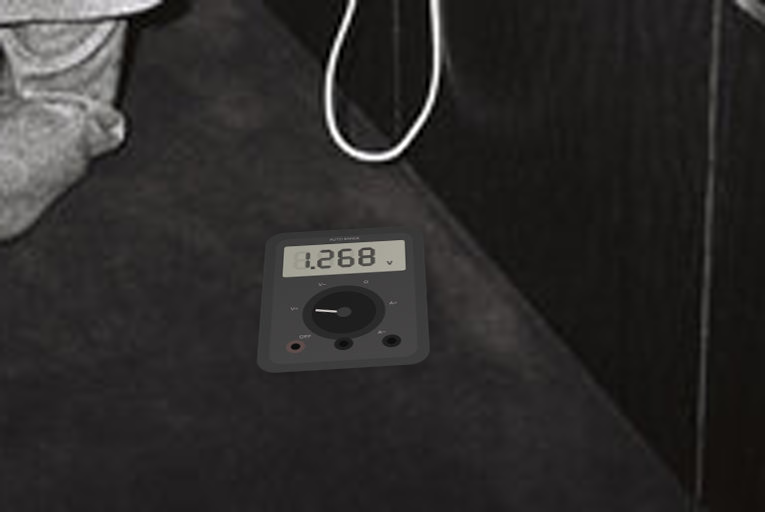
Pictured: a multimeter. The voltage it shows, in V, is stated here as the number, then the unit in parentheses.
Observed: 1.268 (V)
